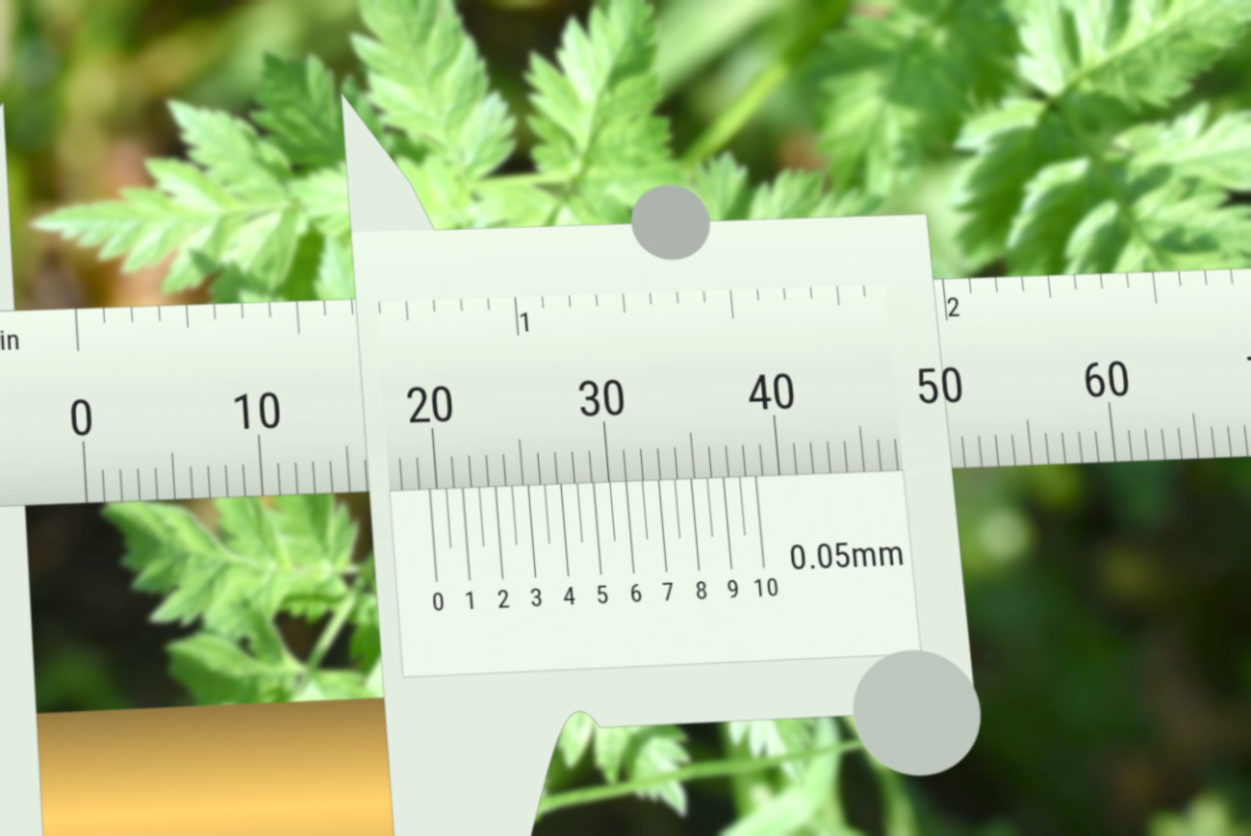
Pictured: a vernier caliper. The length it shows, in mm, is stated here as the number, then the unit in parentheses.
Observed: 19.6 (mm)
